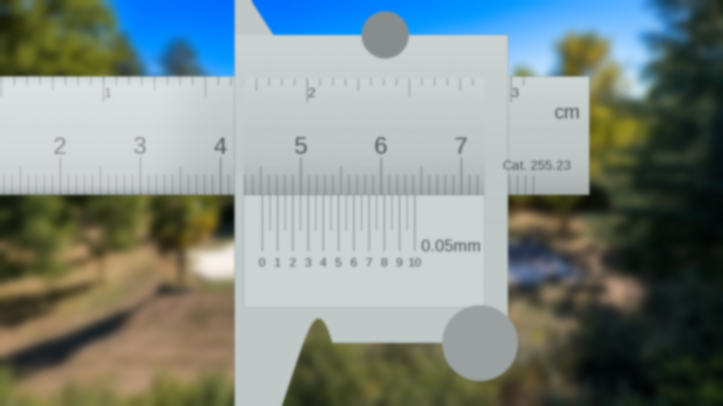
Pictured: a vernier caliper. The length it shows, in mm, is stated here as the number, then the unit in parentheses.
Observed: 45.2 (mm)
